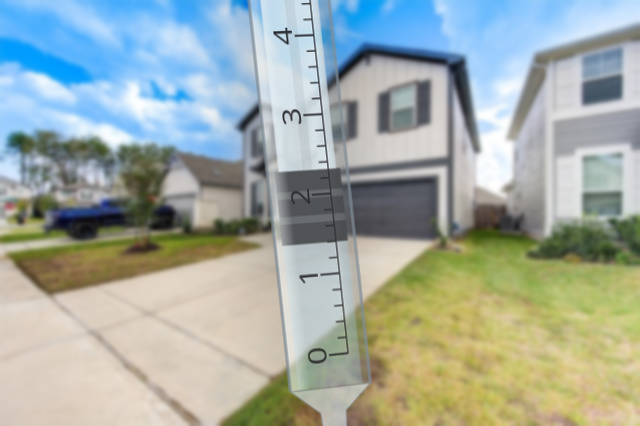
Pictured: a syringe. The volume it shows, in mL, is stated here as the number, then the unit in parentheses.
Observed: 1.4 (mL)
